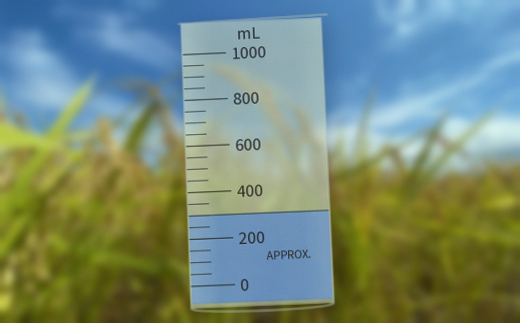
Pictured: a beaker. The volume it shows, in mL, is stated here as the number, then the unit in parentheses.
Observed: 300 (mL)
